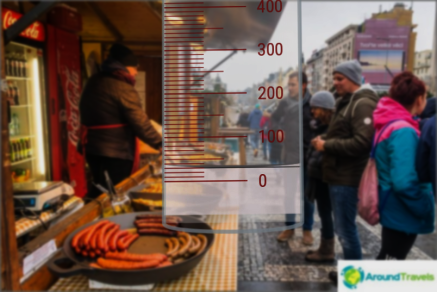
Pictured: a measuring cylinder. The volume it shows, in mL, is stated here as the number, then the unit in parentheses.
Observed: 30 (mL)
